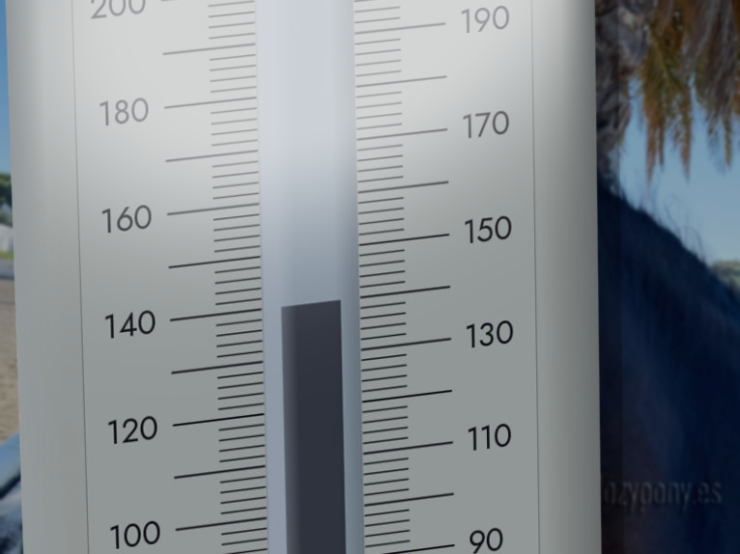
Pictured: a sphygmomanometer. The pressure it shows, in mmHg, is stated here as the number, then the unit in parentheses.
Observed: 140 (mmHg)
